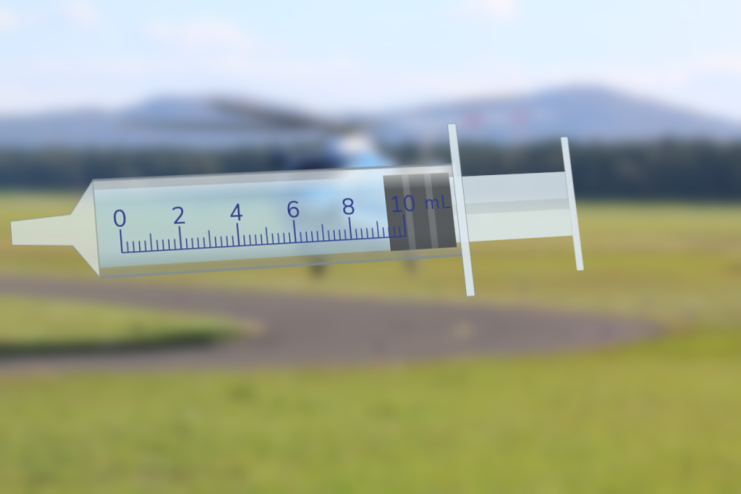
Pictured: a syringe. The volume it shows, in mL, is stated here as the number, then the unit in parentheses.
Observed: 9.4 (mL)
